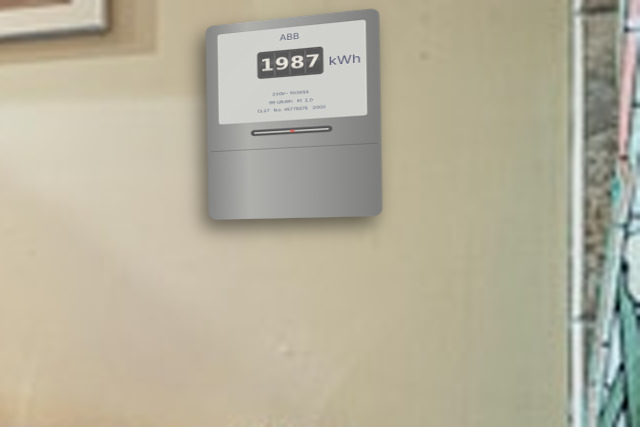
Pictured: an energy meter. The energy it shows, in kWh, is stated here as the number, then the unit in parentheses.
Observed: 1987 (kWh)
